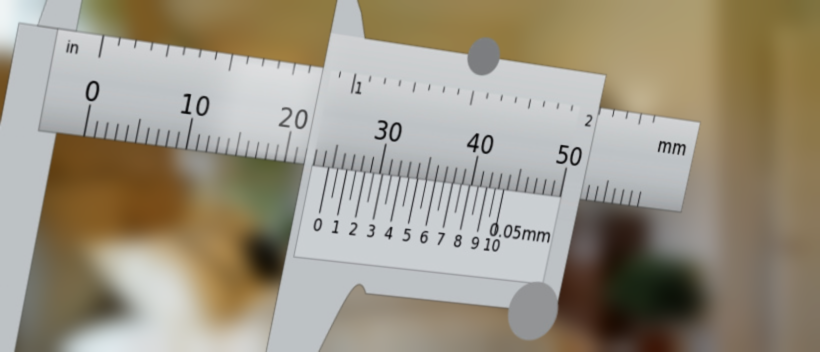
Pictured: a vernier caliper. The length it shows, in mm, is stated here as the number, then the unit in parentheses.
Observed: 24.6 (mm)
